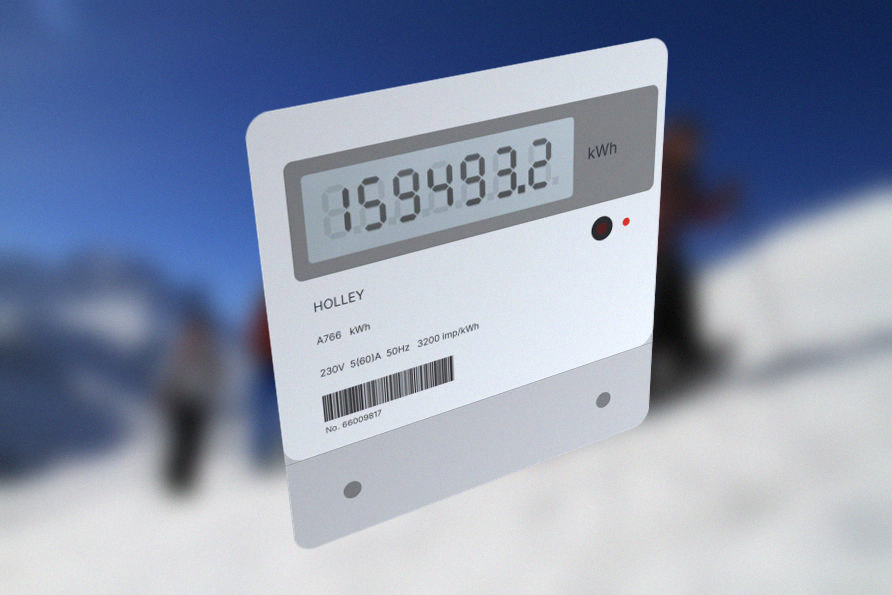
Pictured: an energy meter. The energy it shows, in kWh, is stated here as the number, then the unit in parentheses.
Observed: 159493.2 (kWh)
